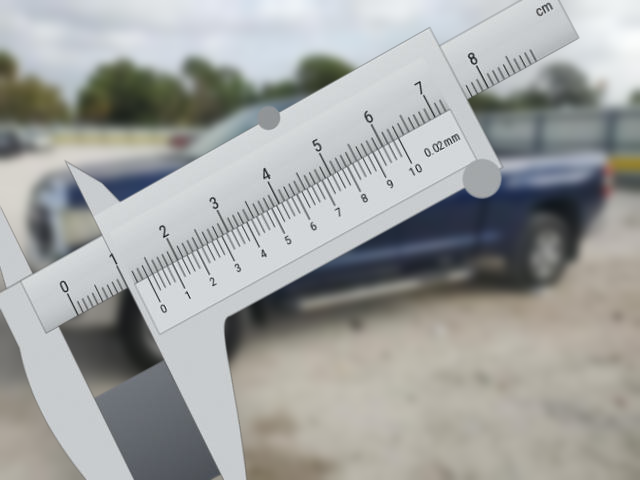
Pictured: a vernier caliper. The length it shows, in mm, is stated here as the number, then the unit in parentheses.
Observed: 14.0 (mm)
